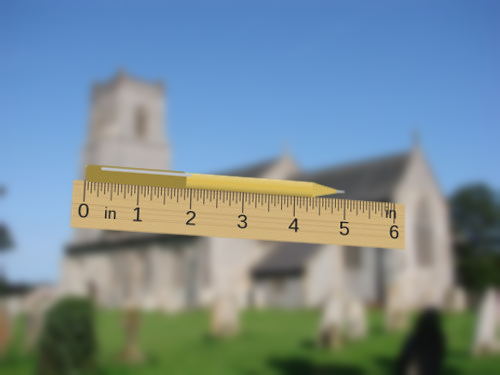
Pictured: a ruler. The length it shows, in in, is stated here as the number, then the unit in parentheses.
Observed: 5 (in)
